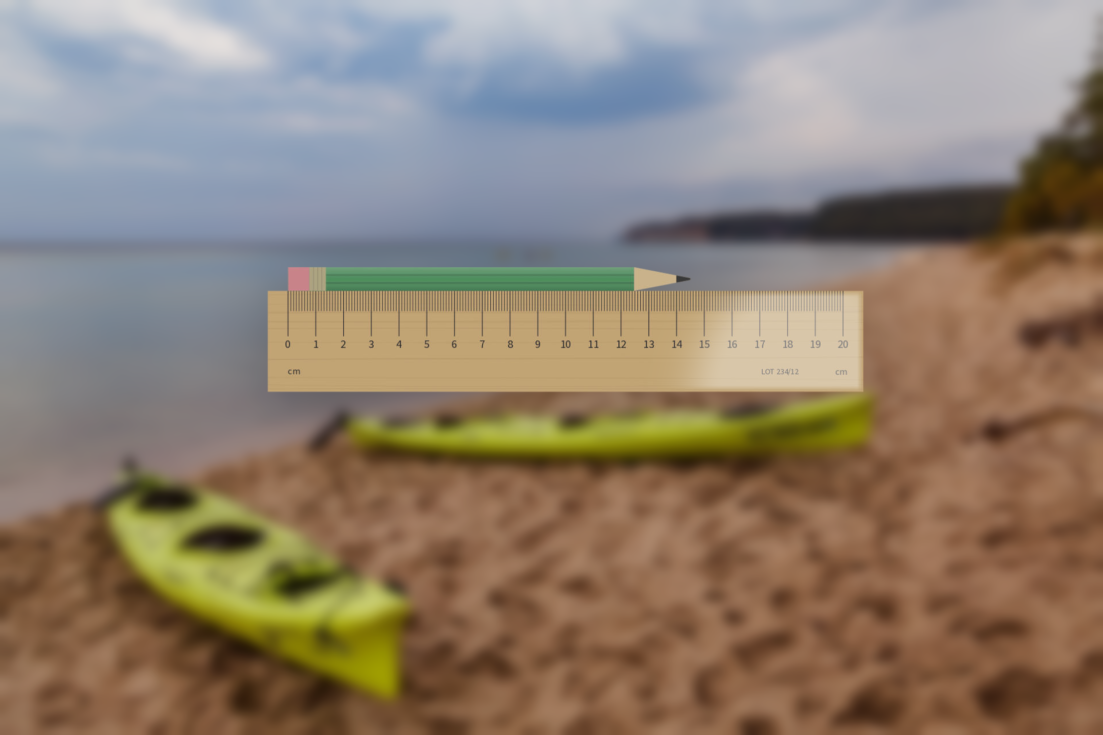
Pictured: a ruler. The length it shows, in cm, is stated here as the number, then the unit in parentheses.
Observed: 14.5 (cm)
